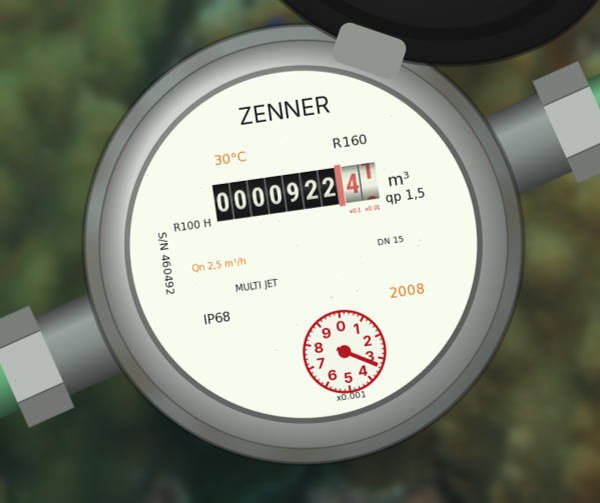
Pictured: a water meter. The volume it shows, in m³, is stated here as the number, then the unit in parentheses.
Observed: 922.413 (m³)
